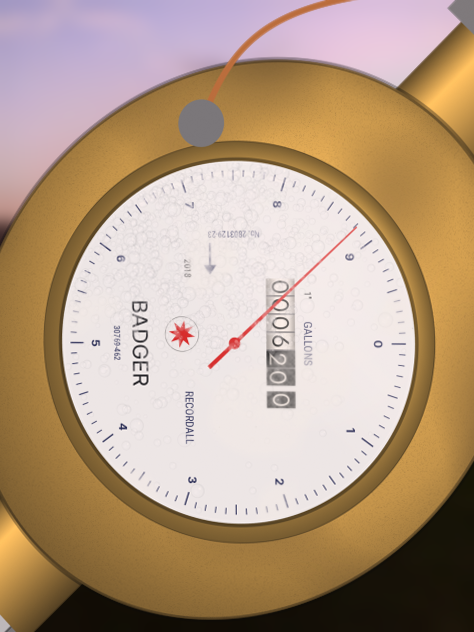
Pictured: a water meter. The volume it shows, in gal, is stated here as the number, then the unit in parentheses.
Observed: 6198.8 (gal)
